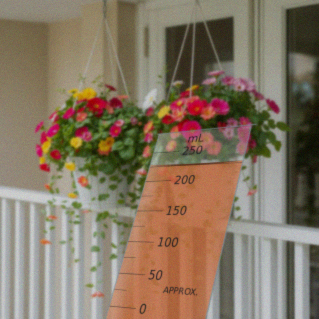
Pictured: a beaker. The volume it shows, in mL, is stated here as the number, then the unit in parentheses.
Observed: 225 (mL)
